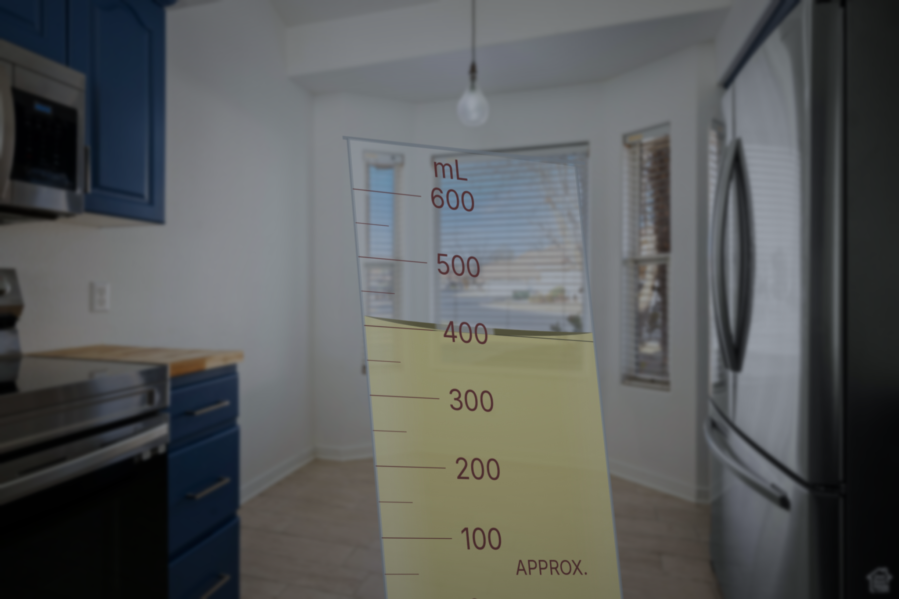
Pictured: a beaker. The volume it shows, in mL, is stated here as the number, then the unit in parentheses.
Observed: 400 (mL)
